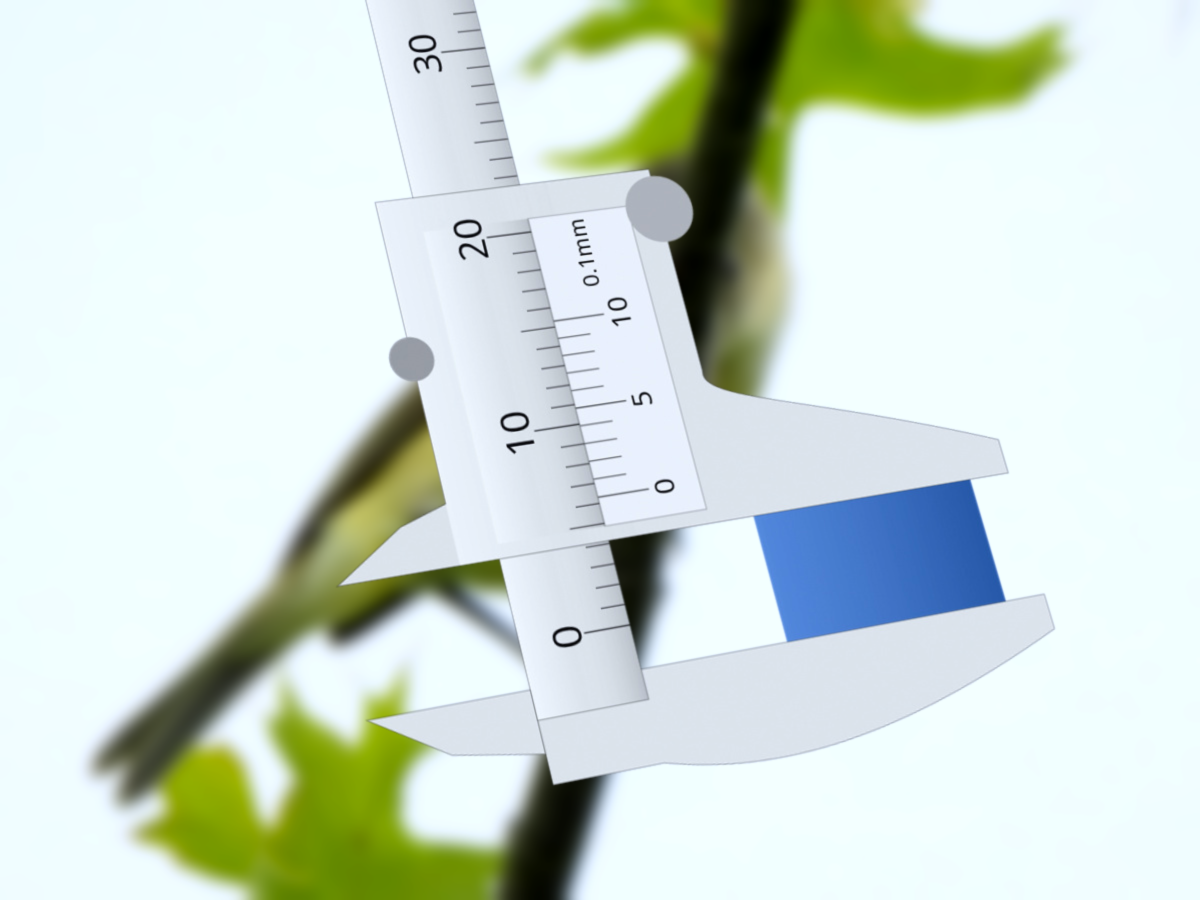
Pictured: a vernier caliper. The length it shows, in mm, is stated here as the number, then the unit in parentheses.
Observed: 6.3 (mm)
